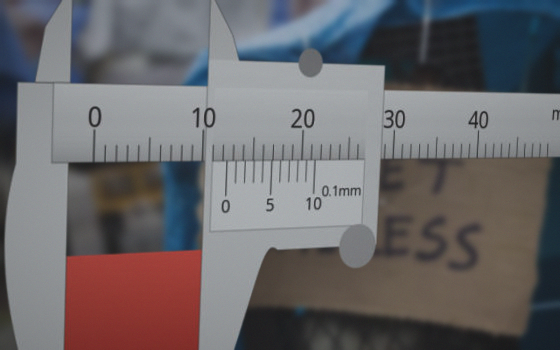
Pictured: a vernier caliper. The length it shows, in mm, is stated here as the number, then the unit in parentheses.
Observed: 12.4 (mm)
